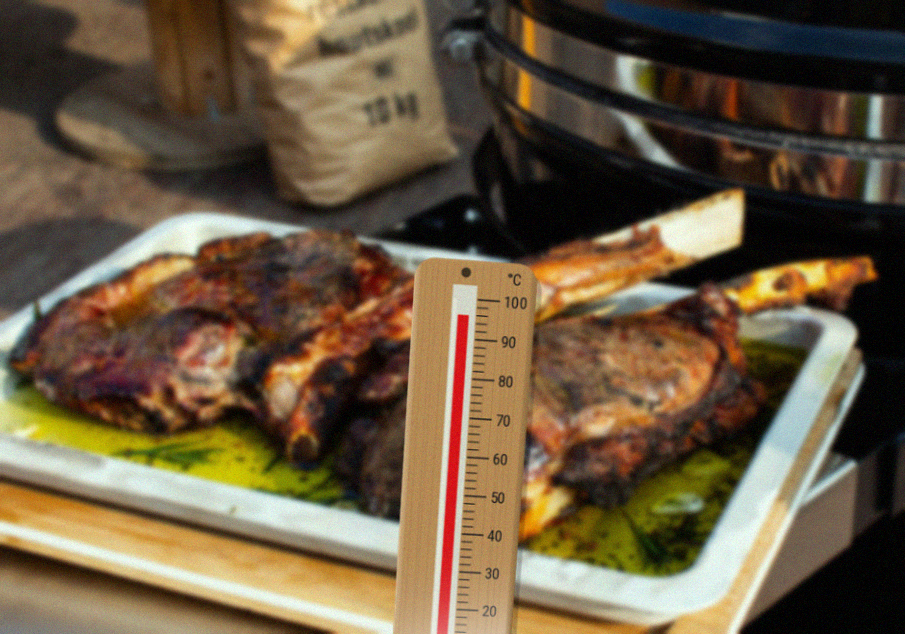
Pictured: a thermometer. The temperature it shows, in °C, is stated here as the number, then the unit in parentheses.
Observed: 96 (°C)
